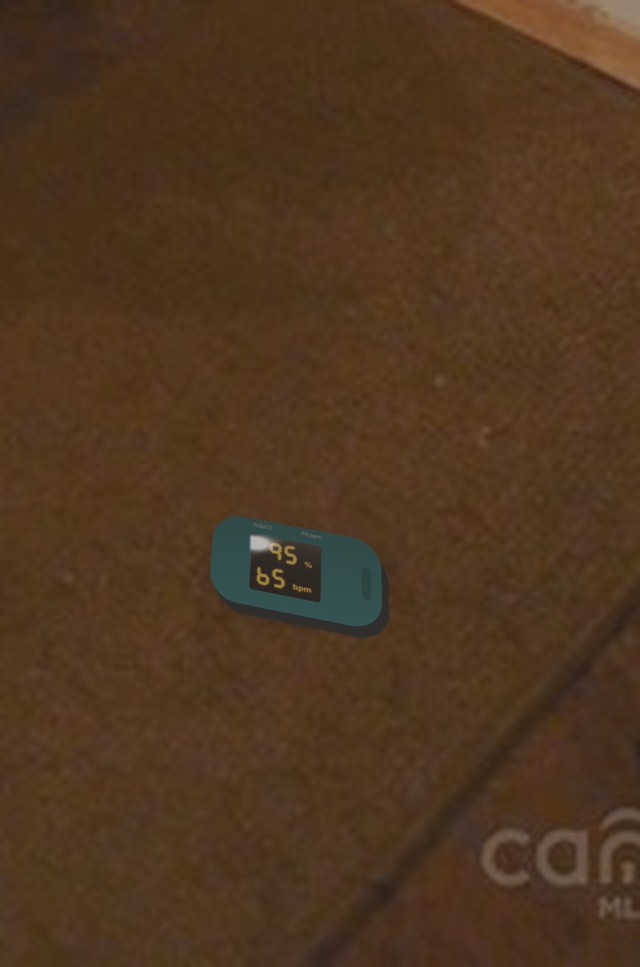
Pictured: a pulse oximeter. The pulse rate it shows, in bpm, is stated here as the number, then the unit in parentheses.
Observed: 65 (bpm)
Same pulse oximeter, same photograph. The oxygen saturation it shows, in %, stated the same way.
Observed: 95 (%)
